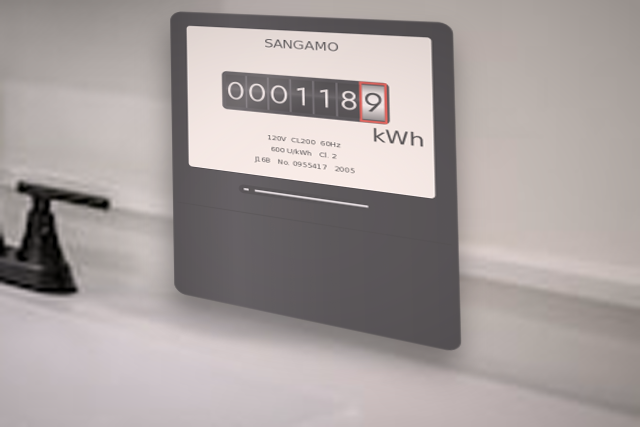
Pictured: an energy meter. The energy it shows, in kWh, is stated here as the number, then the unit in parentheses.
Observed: 118.9 (kWh)
